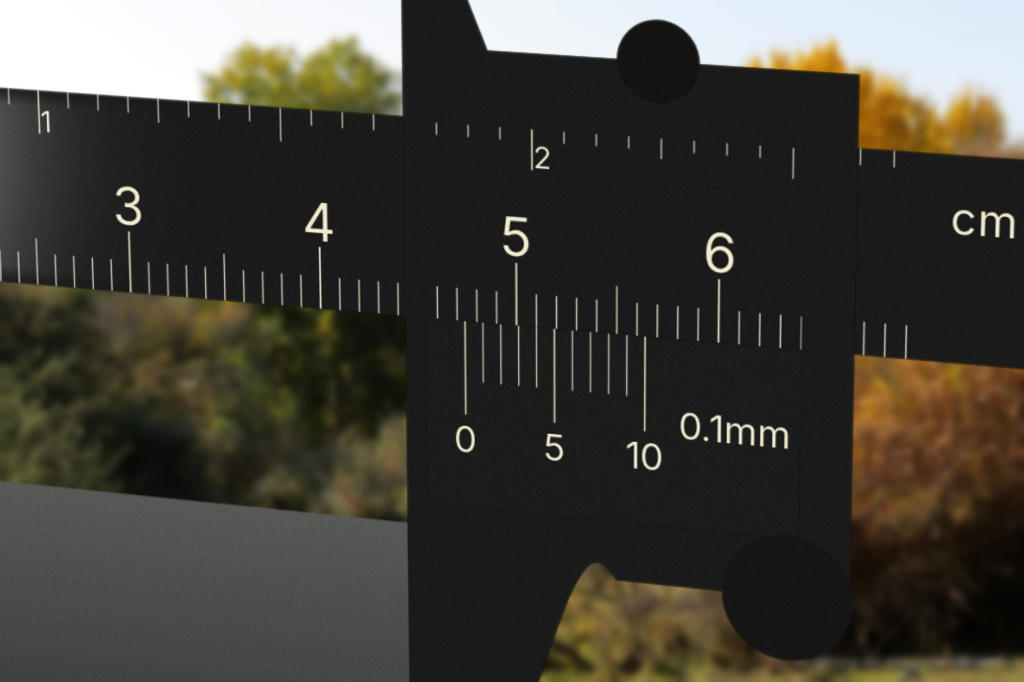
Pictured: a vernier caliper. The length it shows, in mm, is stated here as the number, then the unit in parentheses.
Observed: 47.4 (mm)
